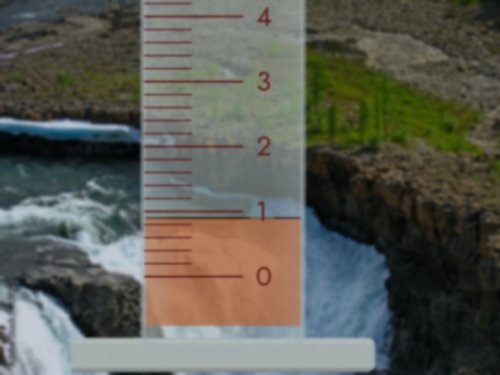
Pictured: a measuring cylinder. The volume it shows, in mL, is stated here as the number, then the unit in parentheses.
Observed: 0.9 (mL)
